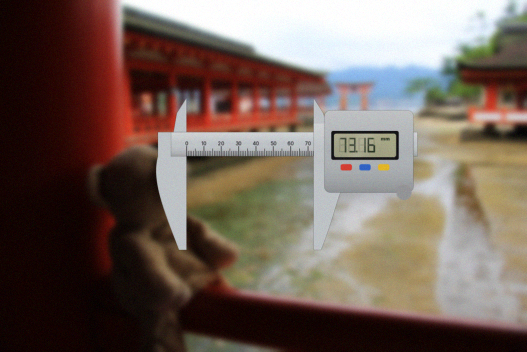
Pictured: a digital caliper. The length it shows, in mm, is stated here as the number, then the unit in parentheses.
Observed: 73.16 (mm)
